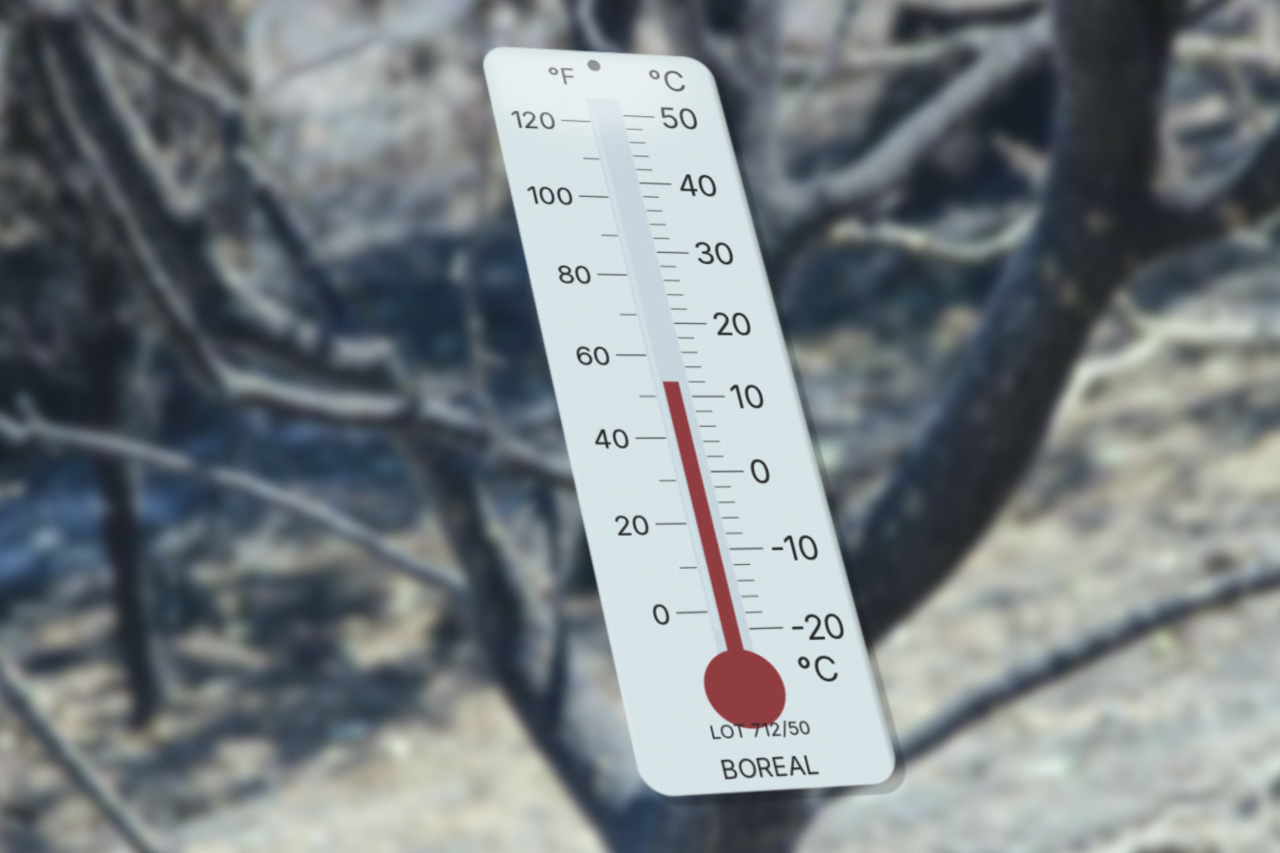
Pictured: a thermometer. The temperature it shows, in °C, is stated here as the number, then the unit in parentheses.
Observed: 12 (°C)
